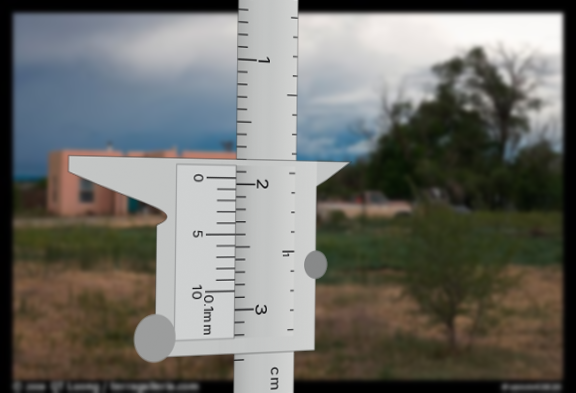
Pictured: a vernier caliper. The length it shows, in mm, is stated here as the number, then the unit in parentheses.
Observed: 19.5 (mm)
